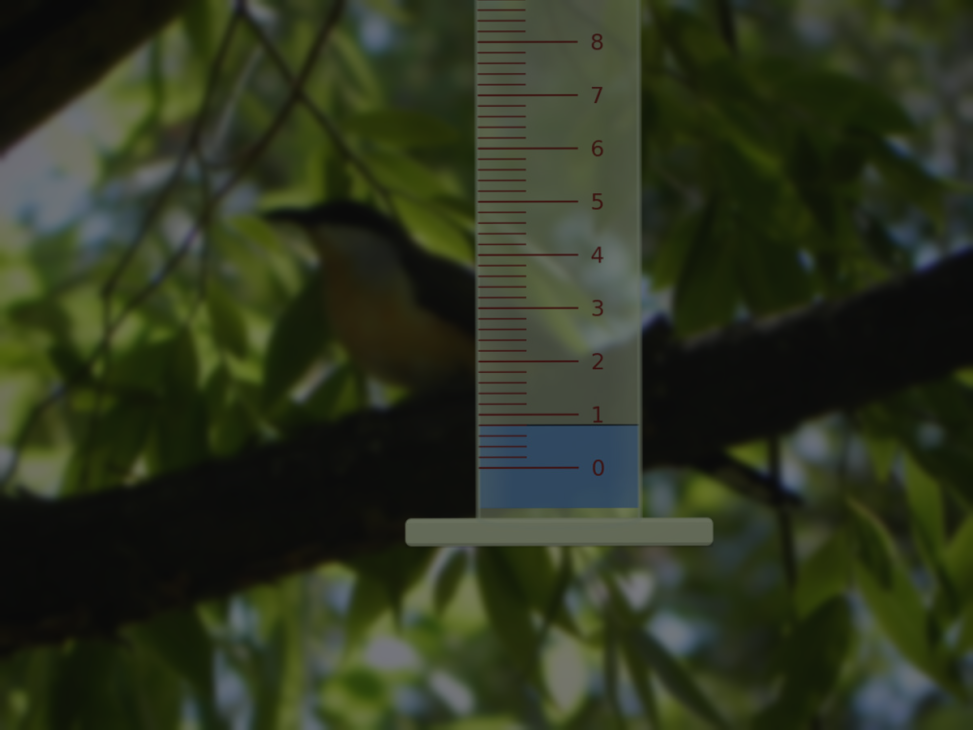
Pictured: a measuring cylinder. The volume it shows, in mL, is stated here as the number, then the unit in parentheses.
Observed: 0.8 (mL)
